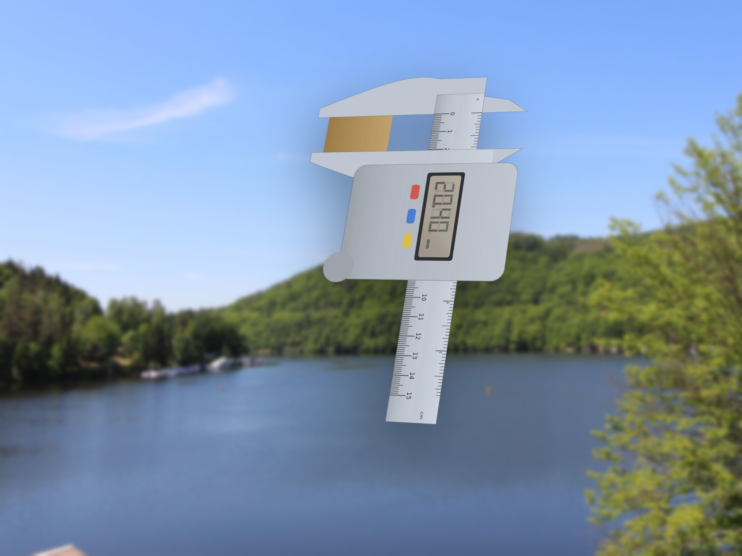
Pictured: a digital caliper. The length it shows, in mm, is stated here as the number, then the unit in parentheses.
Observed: 20.40 (mm)
